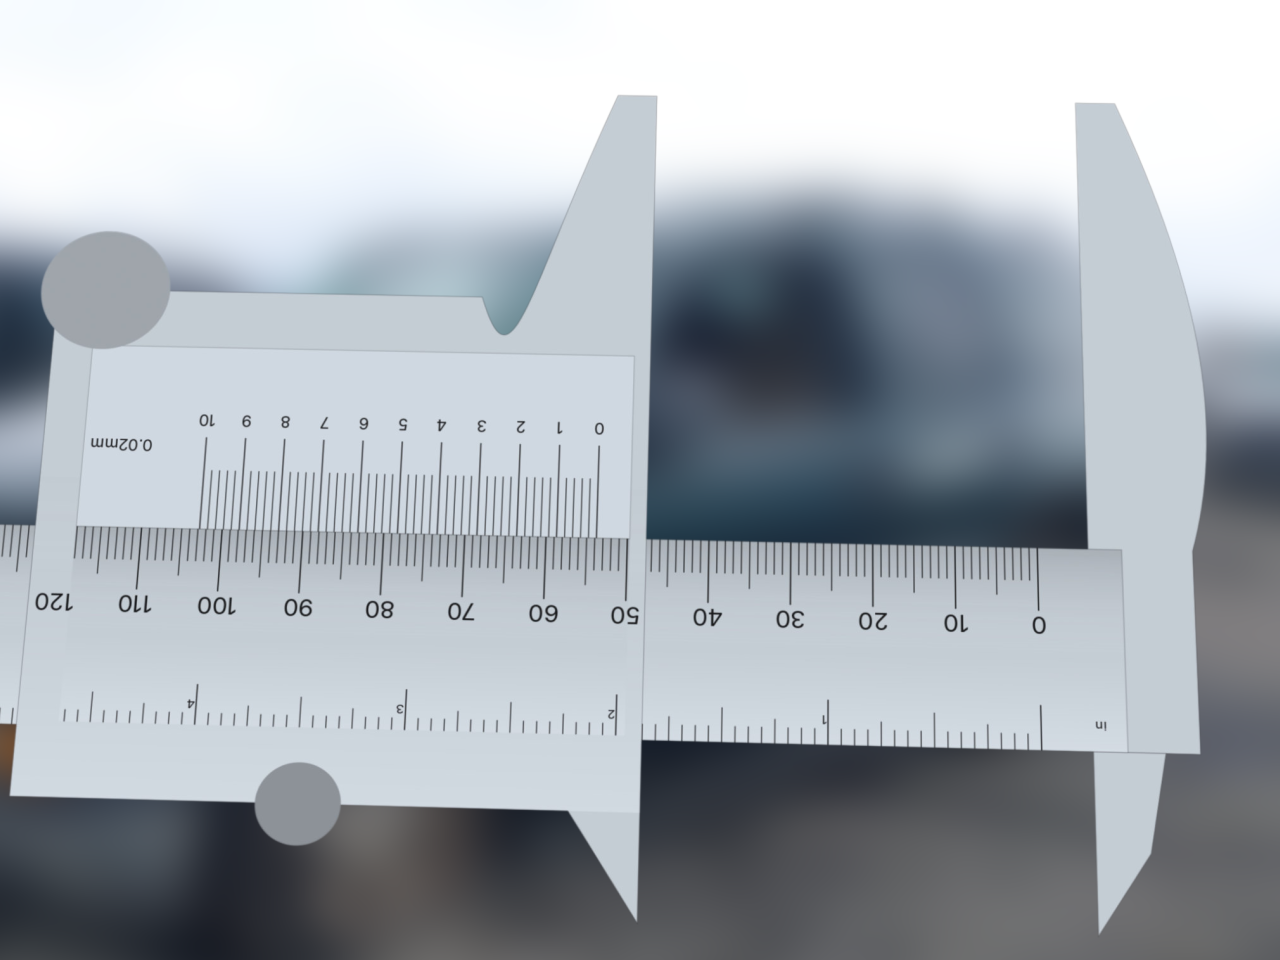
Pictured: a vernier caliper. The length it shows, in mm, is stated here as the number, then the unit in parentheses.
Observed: 53.8 (mm)
